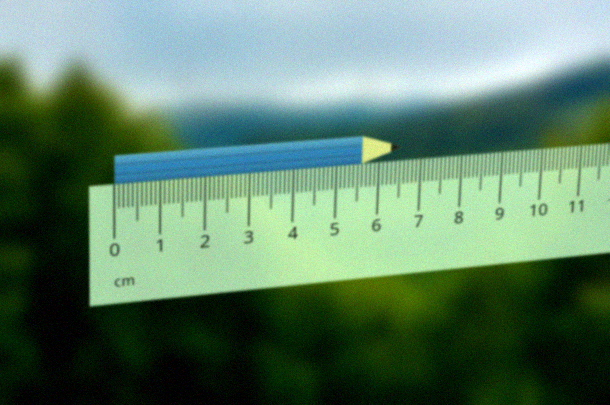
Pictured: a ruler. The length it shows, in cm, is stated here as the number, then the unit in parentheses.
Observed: 6.5 (cm)
